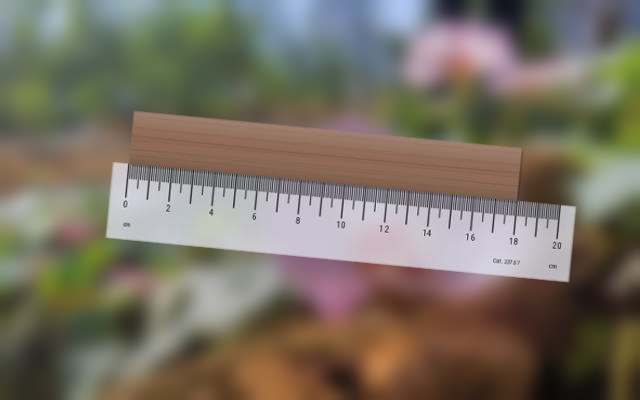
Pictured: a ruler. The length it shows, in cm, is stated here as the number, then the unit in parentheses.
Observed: 18 (cm)
